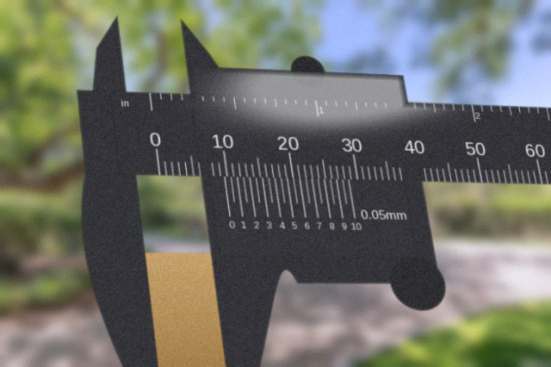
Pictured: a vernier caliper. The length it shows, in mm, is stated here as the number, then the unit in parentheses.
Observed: 9.6 (mm)
